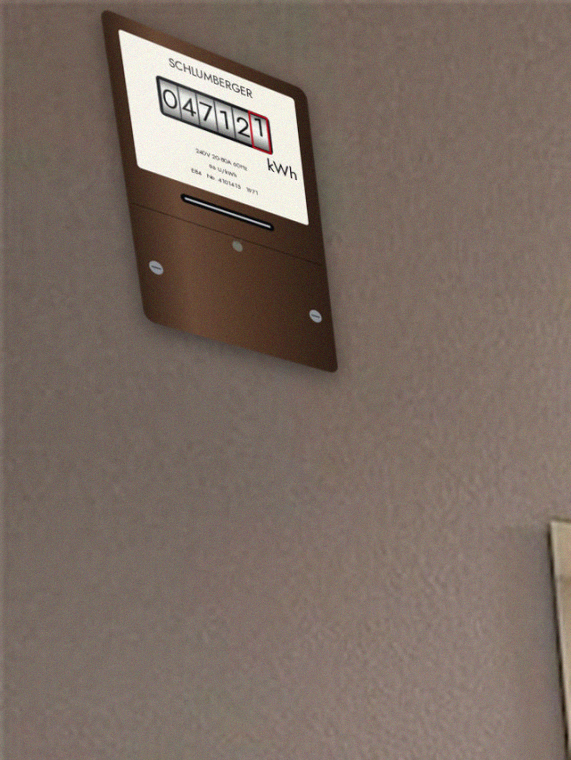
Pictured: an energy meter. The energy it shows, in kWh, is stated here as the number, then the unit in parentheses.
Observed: 4712.1 (kWh)
